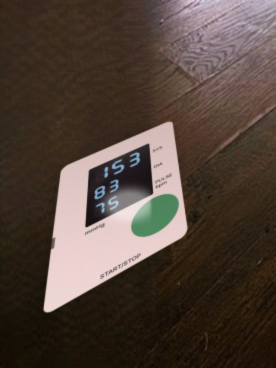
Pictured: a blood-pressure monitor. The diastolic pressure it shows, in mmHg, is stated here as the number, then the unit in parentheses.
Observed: 83 (mmHg)
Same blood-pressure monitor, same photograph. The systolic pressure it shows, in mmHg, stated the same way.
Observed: 153 (mmHg)
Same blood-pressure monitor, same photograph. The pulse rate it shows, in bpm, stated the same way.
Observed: 75 (bpm)
